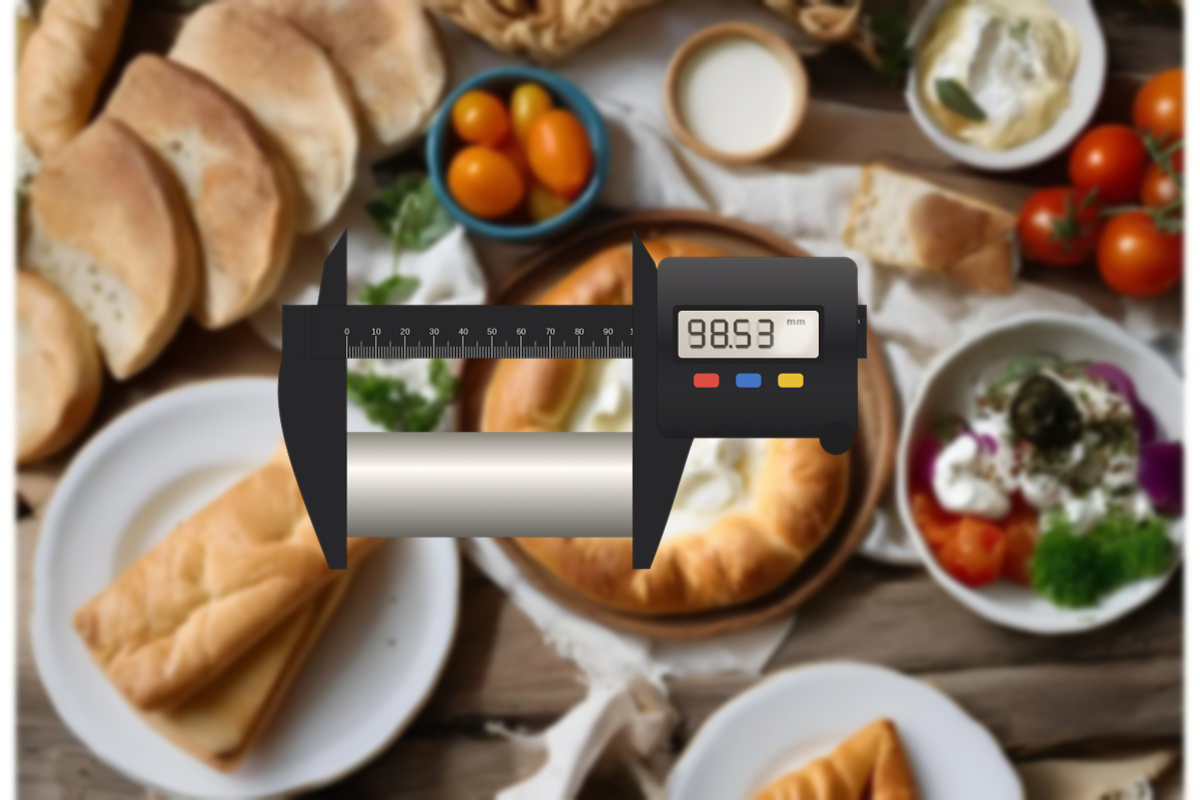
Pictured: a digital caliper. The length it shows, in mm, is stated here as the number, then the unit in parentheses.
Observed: 98.53 (mm)
